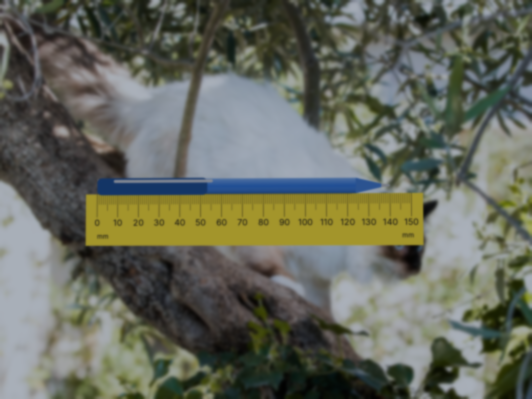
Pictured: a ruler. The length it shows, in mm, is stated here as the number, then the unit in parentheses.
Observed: 140 (mm)
